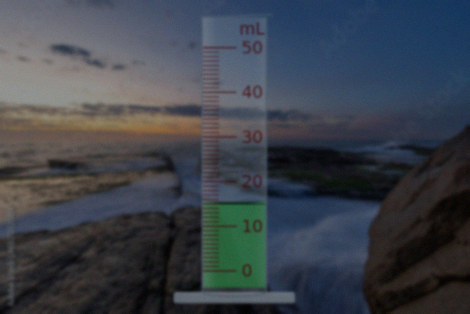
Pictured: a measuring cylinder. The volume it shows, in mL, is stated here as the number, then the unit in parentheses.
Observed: 15 (mL)
